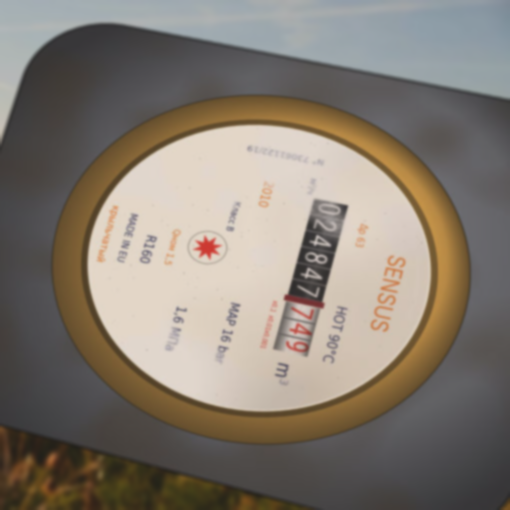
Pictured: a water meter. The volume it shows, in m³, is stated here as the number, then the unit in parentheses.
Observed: 24847.749 (m³)
